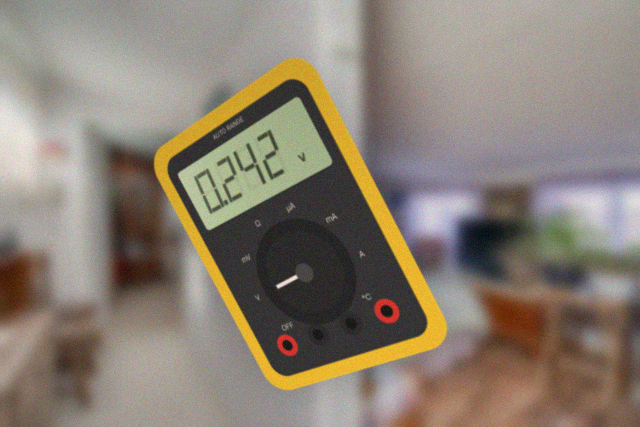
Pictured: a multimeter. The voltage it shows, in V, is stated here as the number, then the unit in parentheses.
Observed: 0.242 (V)
